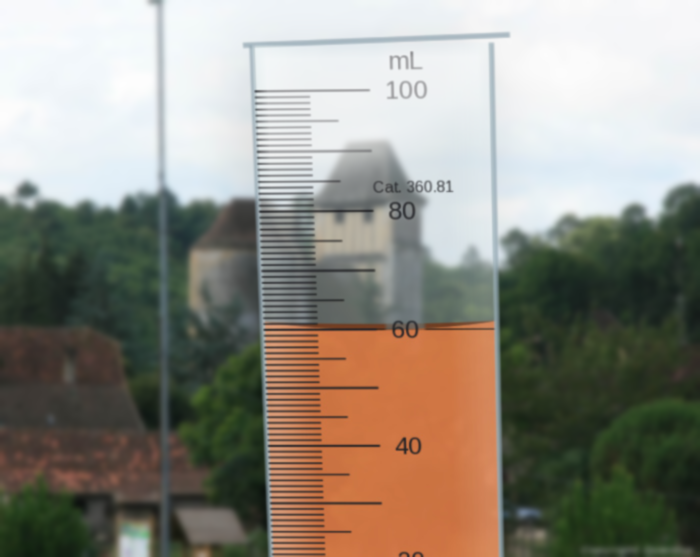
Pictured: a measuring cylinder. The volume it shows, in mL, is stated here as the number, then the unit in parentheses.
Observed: 60 (mL)
